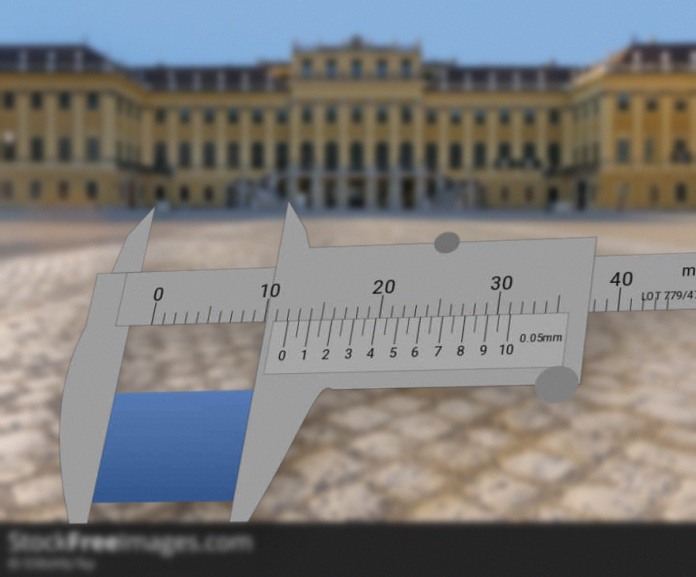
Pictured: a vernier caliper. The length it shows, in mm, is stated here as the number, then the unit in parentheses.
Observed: 12.1 (mm)
